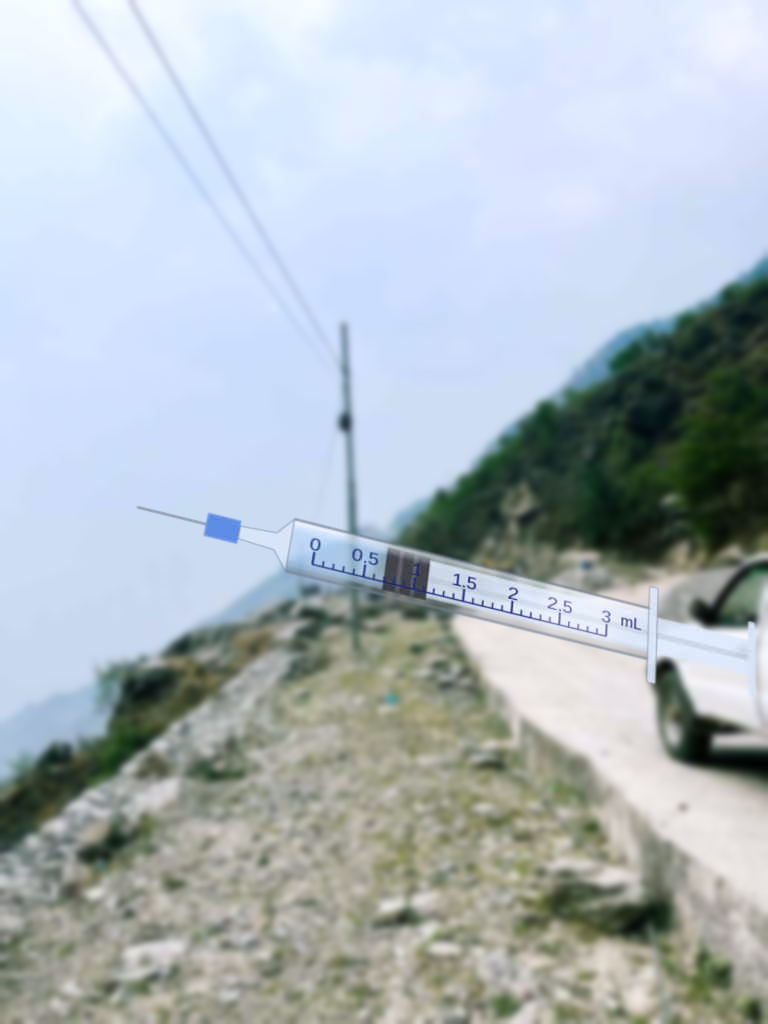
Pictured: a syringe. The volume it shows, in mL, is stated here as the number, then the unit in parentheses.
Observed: 0.7 (mL)
